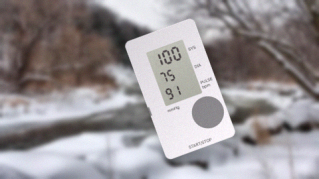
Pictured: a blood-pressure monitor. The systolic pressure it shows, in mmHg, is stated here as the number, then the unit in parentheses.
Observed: 100 (mmHg)
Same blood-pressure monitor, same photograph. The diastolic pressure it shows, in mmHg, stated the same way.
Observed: 75 (mmHg)
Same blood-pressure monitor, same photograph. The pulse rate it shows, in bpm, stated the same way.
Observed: 91 (bpm)
